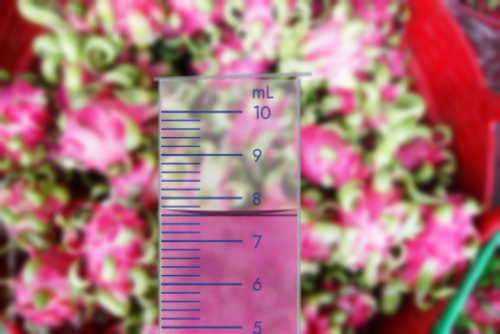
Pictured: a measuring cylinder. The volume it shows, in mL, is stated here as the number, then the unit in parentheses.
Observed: 7.6 (mL)
